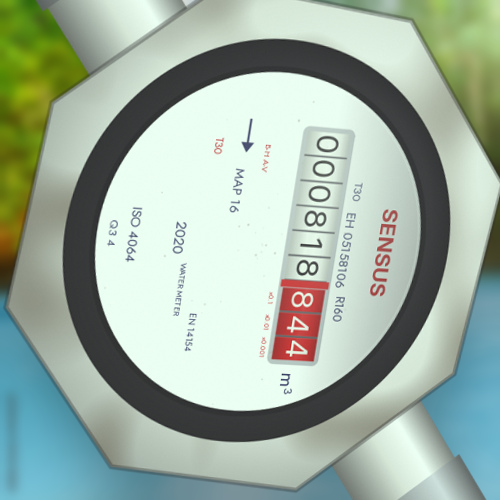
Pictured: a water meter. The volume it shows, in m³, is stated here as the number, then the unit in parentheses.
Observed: 818.844 (m³)
